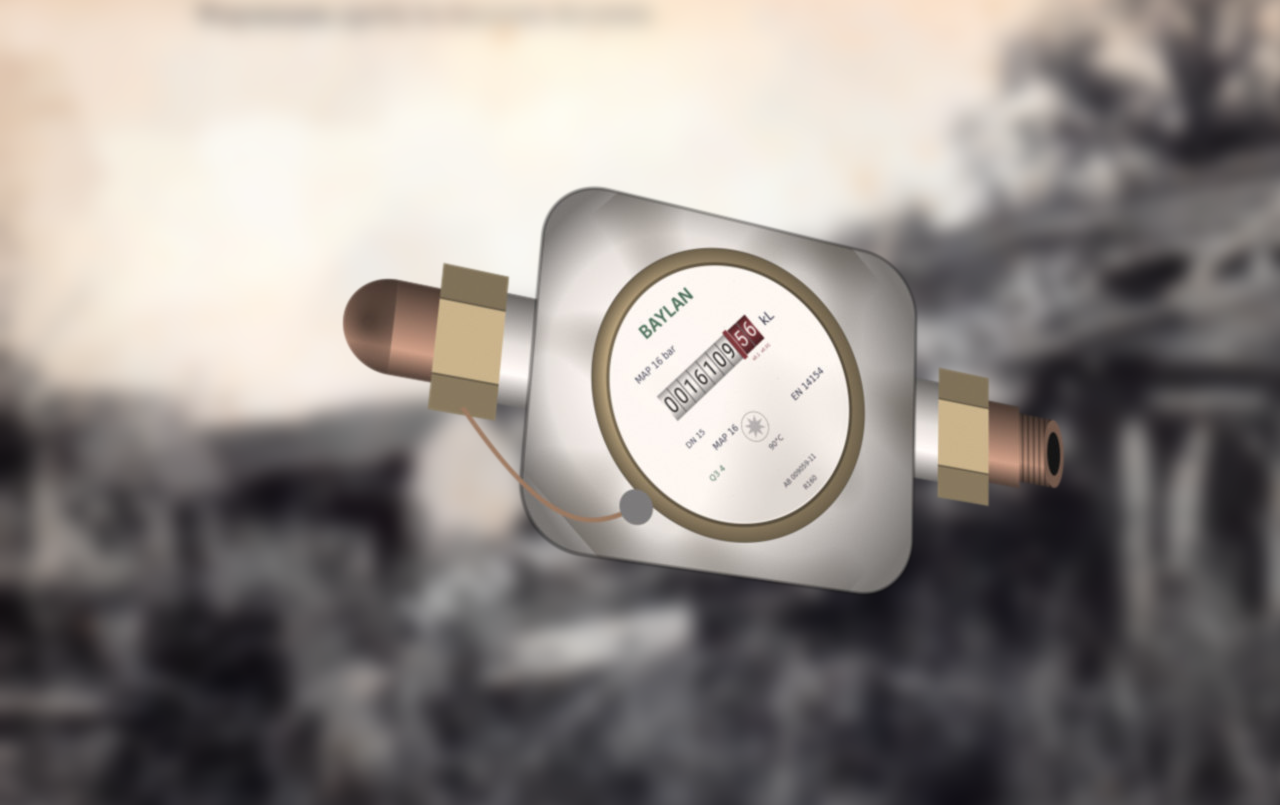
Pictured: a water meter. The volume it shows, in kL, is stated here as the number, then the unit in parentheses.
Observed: 16109.56 (kL)
